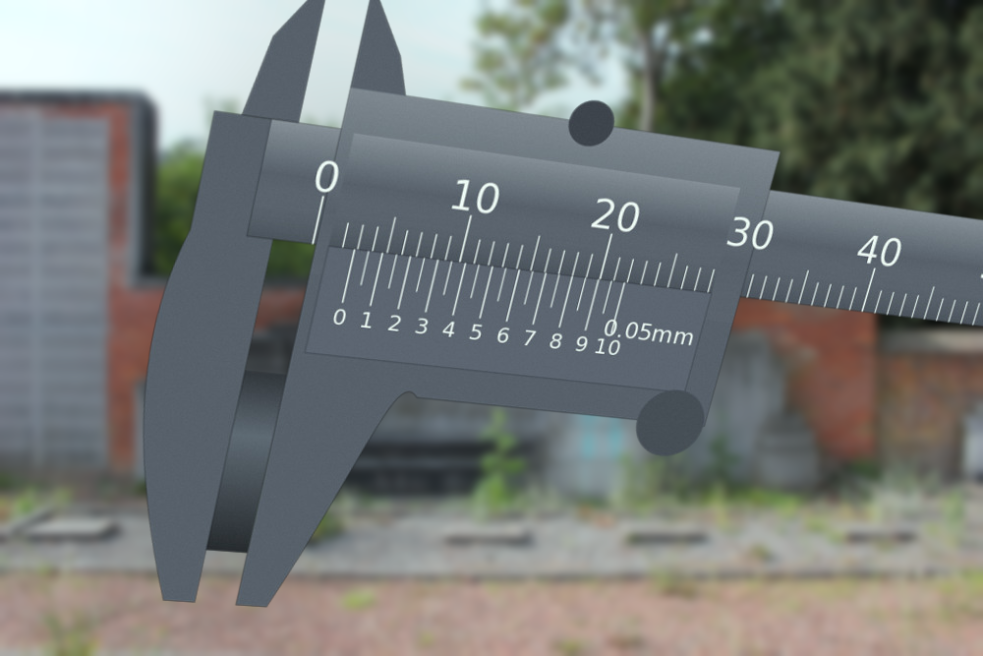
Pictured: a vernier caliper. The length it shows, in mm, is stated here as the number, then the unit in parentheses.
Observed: 2.8 (mm)
